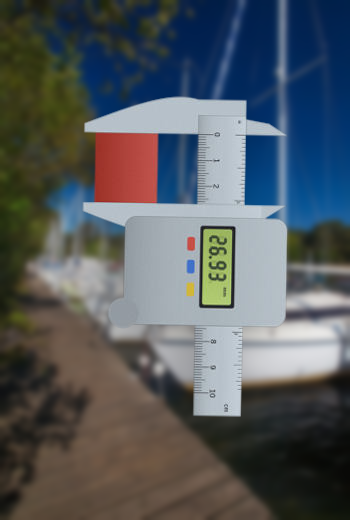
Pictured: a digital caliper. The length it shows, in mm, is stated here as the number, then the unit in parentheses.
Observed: 26.93 (mm)
